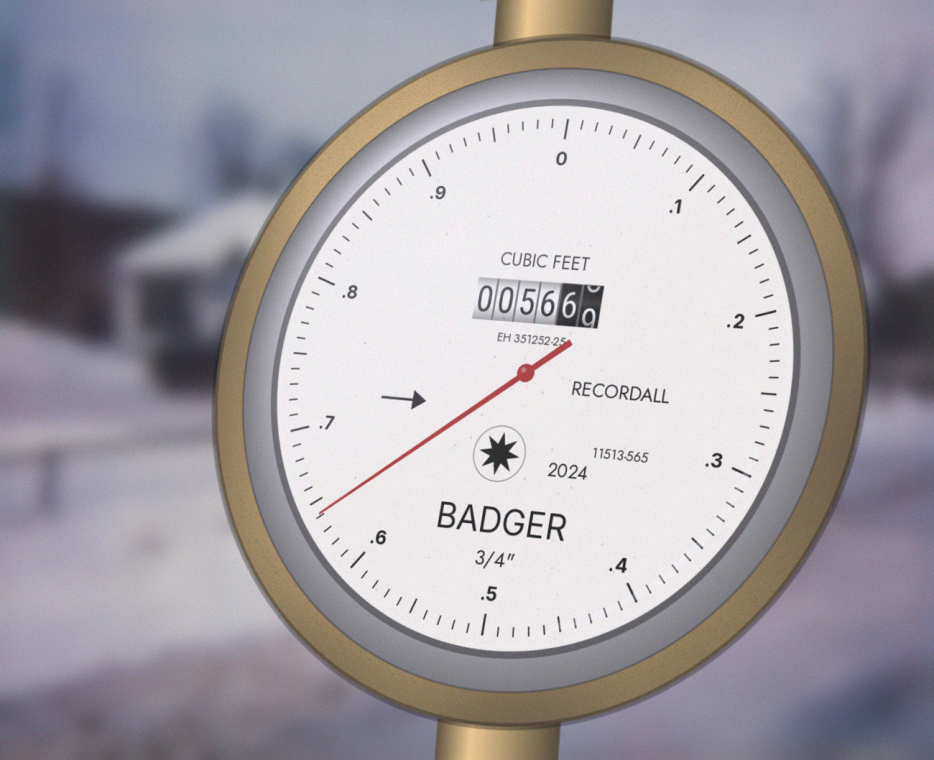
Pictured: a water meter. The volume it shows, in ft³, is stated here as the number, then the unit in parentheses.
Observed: 5668.64 (ft³)
